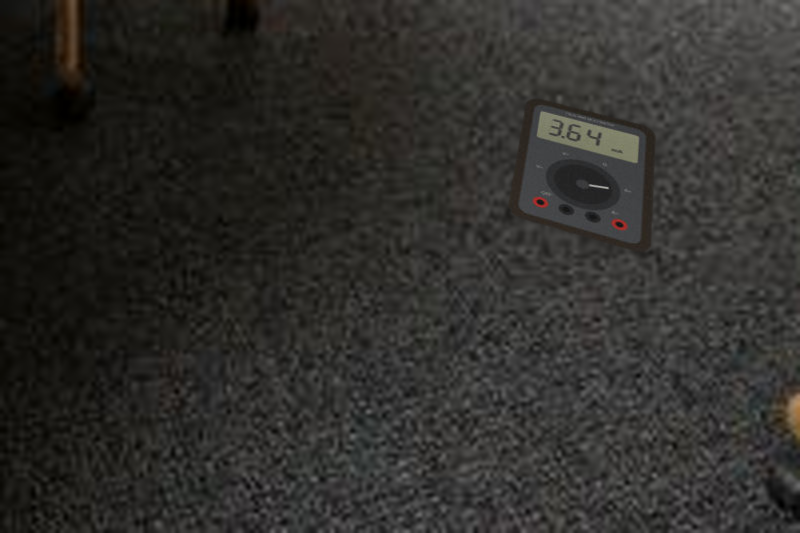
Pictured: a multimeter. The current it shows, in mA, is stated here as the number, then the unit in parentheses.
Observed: 3.64 (mA)
